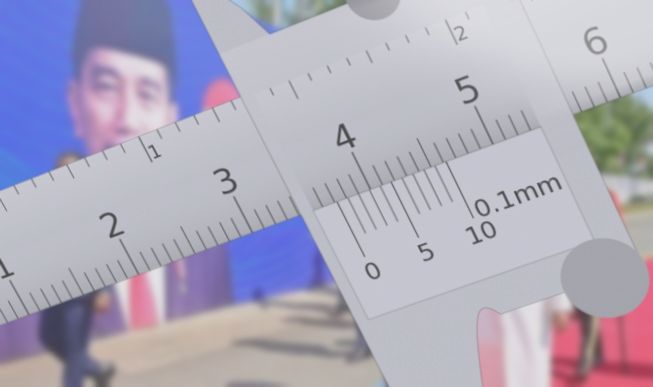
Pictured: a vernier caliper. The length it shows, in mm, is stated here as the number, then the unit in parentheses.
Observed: 37.2 (mm)
